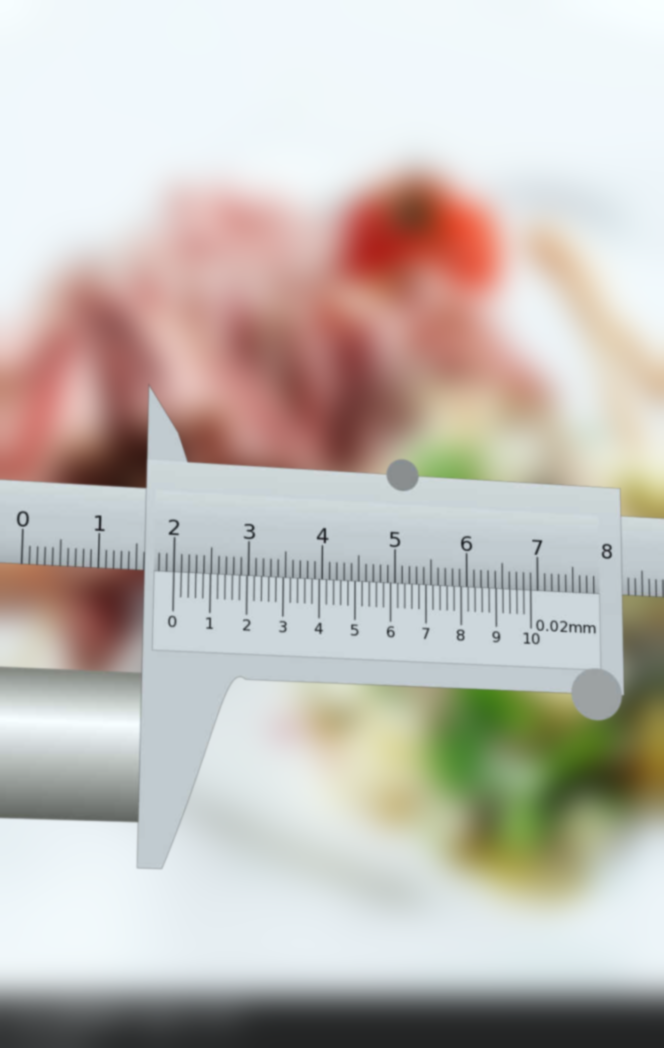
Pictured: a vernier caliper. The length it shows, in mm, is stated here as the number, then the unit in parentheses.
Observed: 20.0 (mm)
